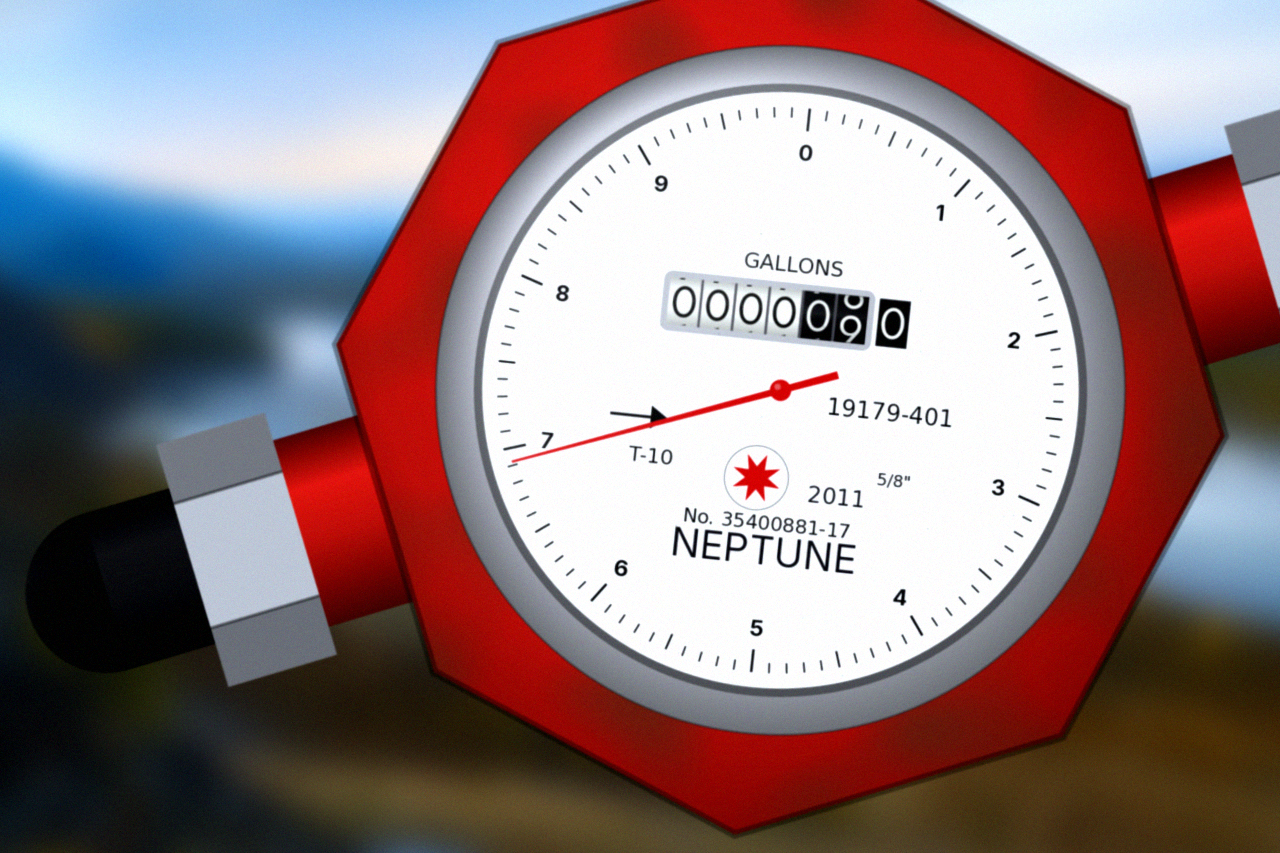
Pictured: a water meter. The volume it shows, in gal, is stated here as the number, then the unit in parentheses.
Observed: 86.9 (gal)
